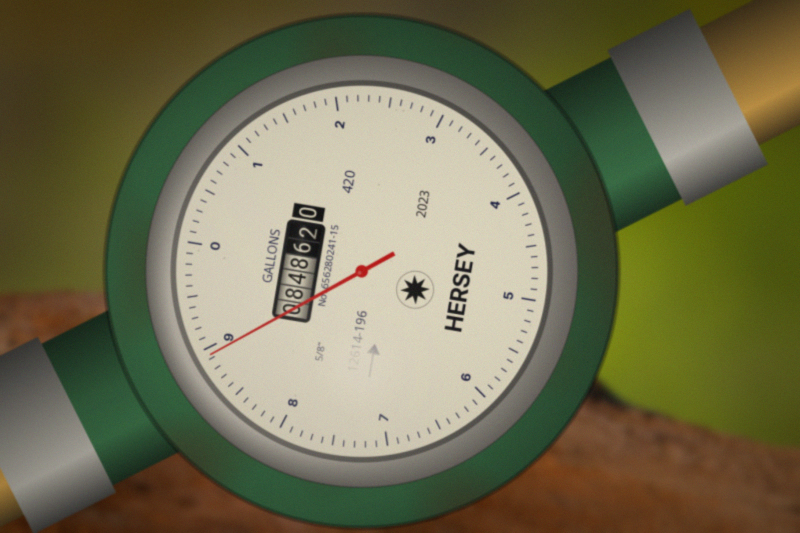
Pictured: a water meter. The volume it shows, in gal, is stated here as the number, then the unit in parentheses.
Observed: 848618.9 (gal)
